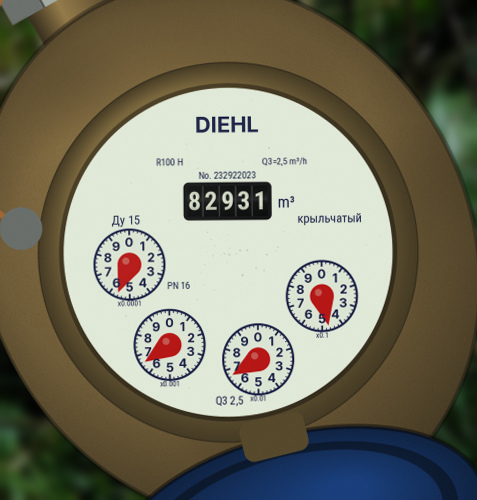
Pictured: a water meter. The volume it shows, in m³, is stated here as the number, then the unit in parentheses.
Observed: 82931.4665 (m³)
